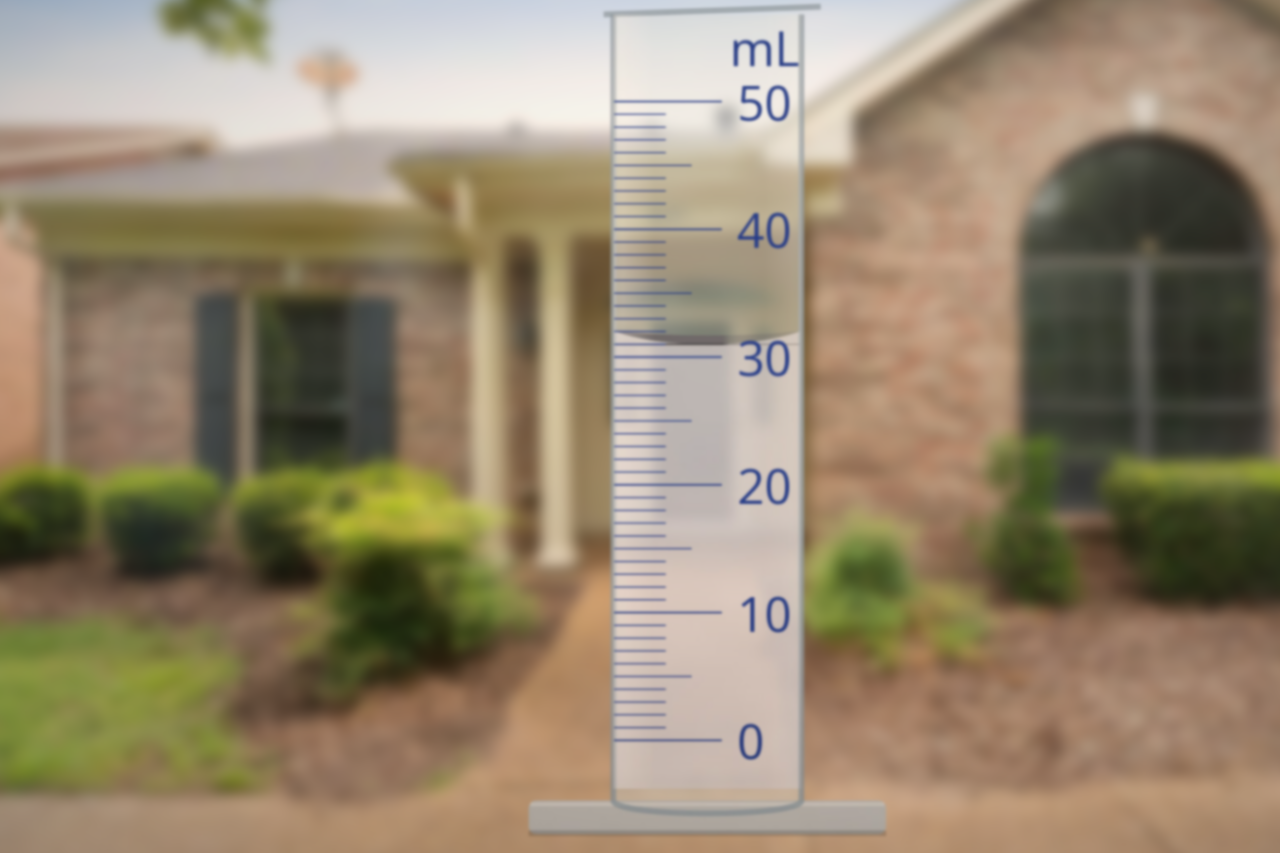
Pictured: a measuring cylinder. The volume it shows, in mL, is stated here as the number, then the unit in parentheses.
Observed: 31 (mL)
